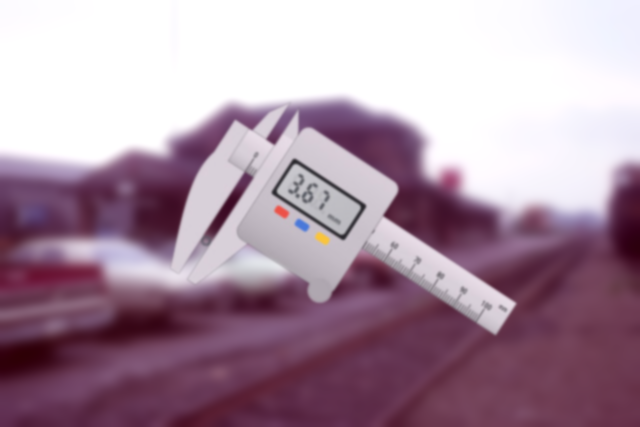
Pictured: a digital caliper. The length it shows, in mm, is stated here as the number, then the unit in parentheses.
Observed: 3.67 (mm)
